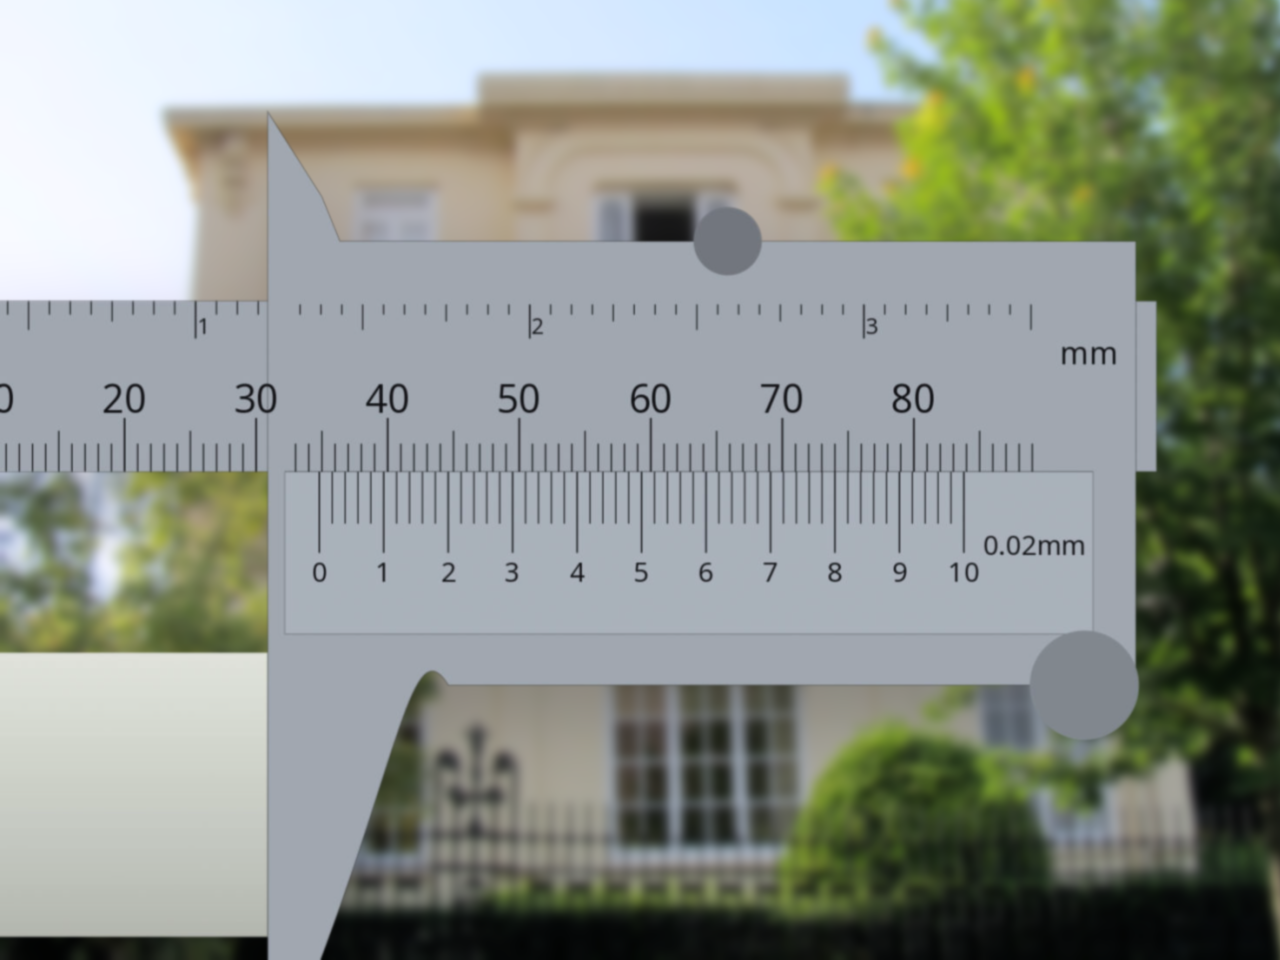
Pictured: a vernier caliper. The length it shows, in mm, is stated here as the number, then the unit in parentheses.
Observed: 34.8 (mm)
